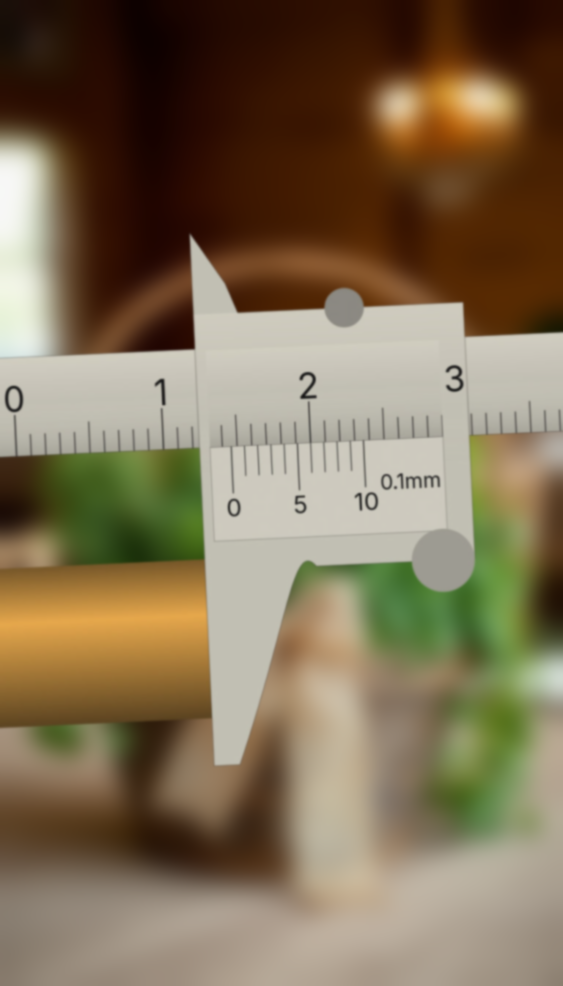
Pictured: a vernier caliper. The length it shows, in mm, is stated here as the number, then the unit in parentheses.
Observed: 14.6 (mm)
